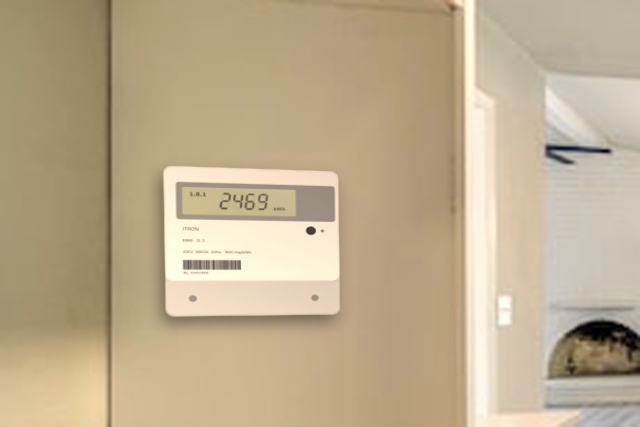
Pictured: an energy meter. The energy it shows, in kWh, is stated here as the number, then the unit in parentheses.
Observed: 2469 (kWh)
